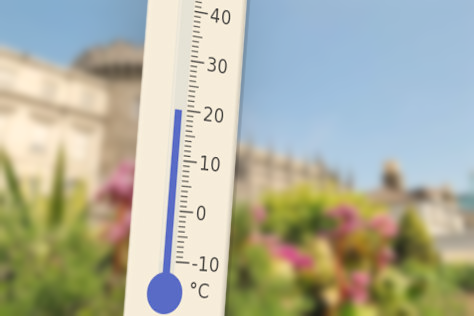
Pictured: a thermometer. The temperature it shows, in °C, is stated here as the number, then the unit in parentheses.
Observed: 20 (°C)
